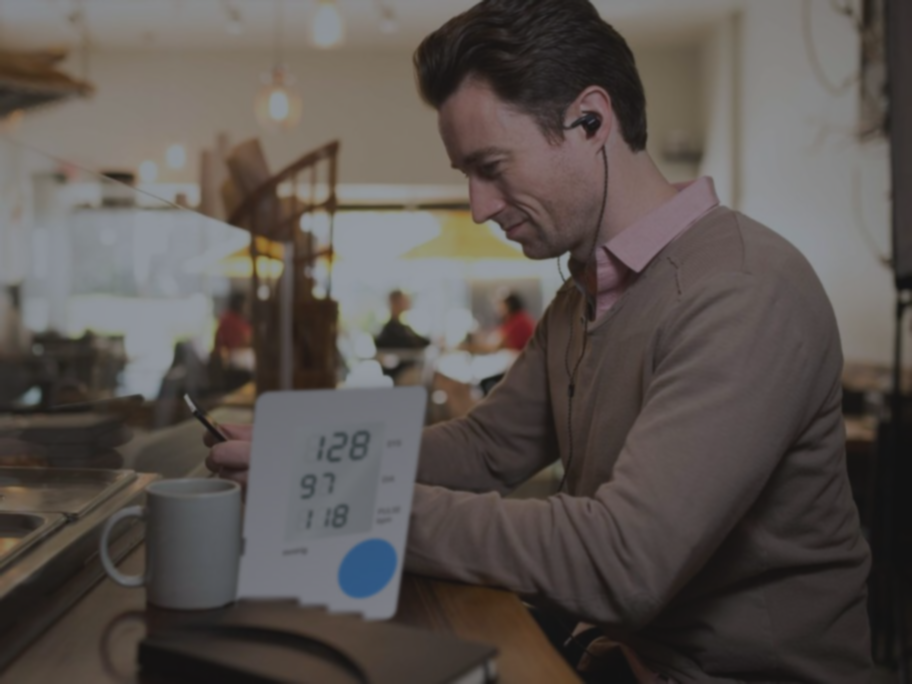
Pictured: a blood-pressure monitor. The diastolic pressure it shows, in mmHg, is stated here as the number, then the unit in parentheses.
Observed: 97 (mmHg)
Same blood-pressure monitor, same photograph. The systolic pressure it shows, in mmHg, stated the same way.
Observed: 128 (mmHg)
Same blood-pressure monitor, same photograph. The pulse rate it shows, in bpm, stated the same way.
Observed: 118 (bpm)
